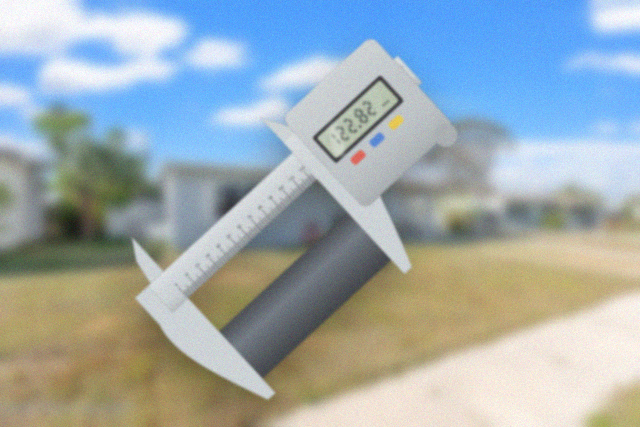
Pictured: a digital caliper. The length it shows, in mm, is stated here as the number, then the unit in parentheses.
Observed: 122.82 (mm)
